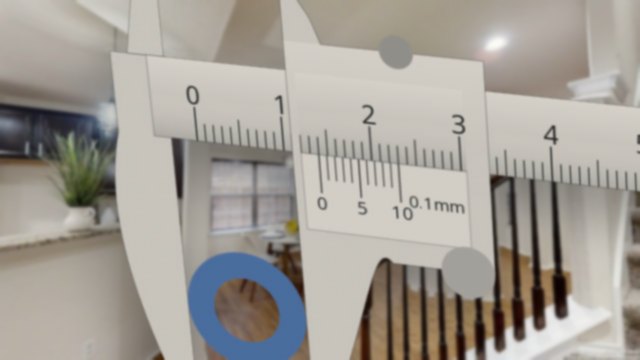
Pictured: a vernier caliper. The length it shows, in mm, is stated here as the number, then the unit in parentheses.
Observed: 14.0 (mm)
